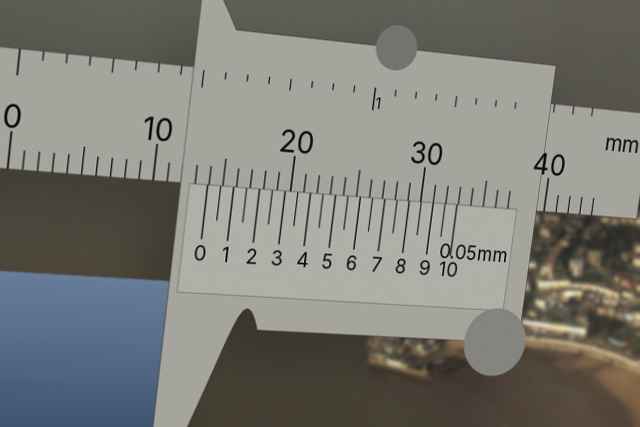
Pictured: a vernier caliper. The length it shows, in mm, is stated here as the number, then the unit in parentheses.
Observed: 13.9 (mm)
